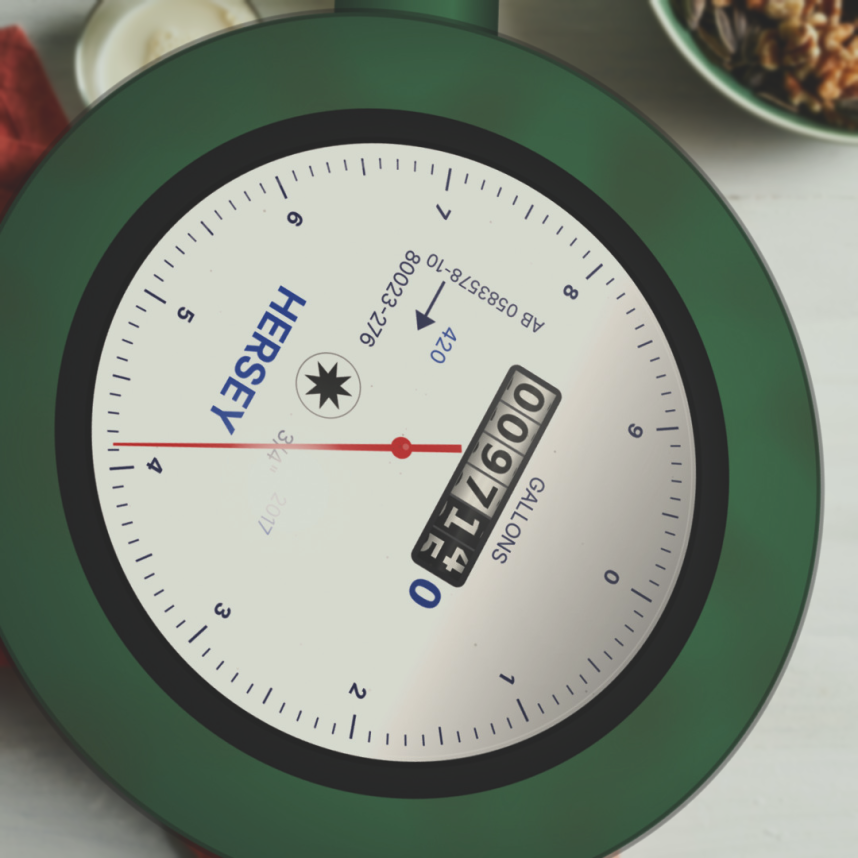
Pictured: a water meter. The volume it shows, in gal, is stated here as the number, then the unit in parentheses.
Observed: 97144.1 (gal)
